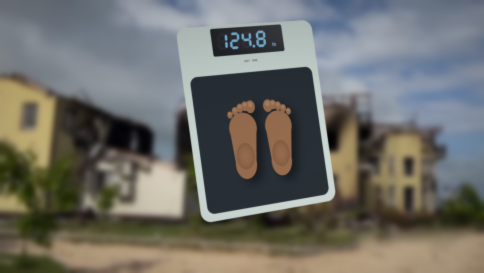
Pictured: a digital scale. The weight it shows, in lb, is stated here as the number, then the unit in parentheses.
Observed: 124.8 (lb)
